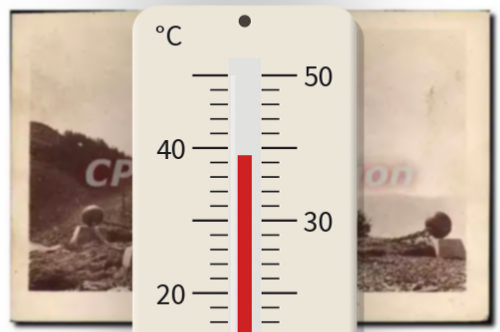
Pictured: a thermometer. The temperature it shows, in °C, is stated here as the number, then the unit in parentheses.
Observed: 39 (°C)
